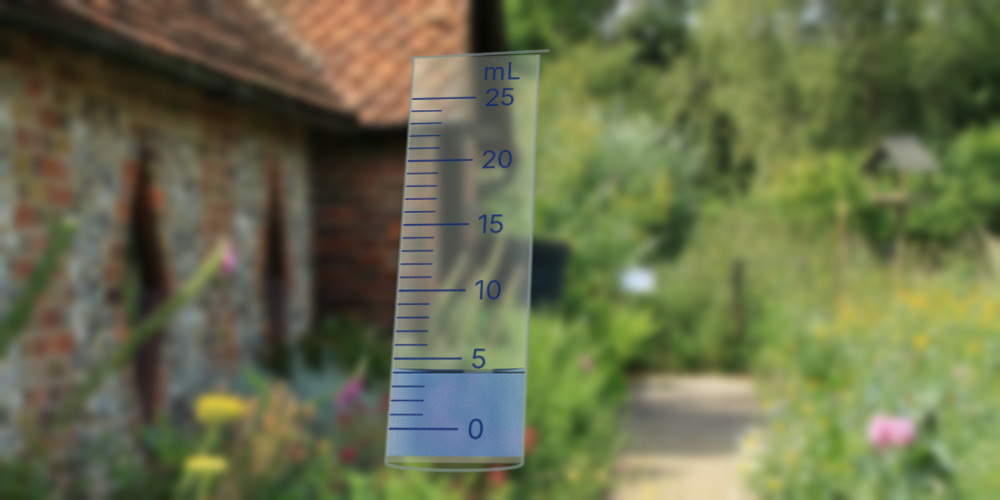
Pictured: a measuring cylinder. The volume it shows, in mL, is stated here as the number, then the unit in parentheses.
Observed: 4 (mL)
